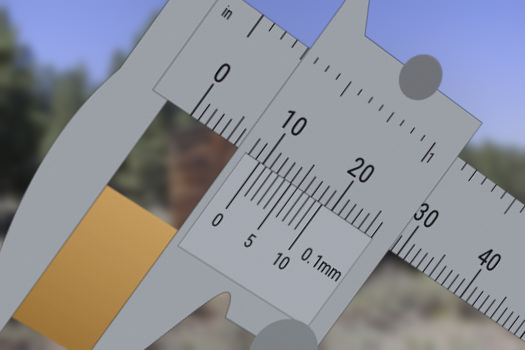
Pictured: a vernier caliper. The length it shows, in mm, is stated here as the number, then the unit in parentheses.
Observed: 9.6 (mm)
